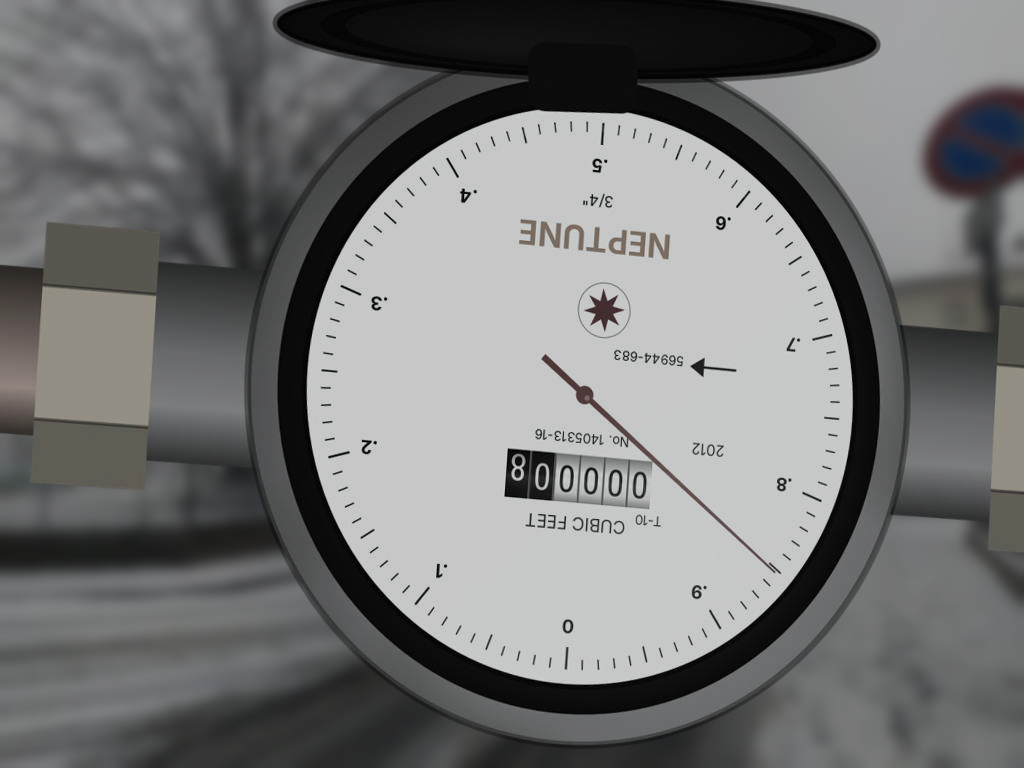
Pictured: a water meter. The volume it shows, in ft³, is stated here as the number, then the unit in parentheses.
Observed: 7.85 (ft³)
